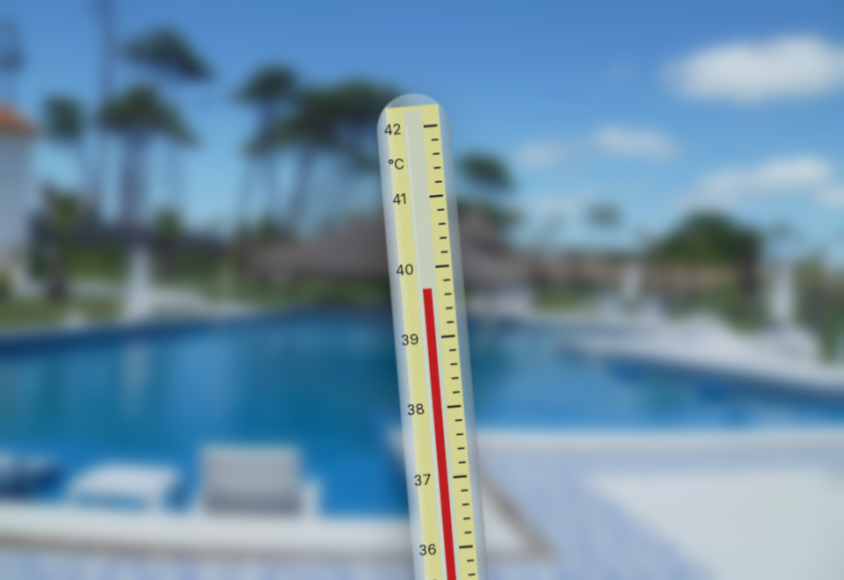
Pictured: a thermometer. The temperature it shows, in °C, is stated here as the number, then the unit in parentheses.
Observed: 39.7 (°C)
